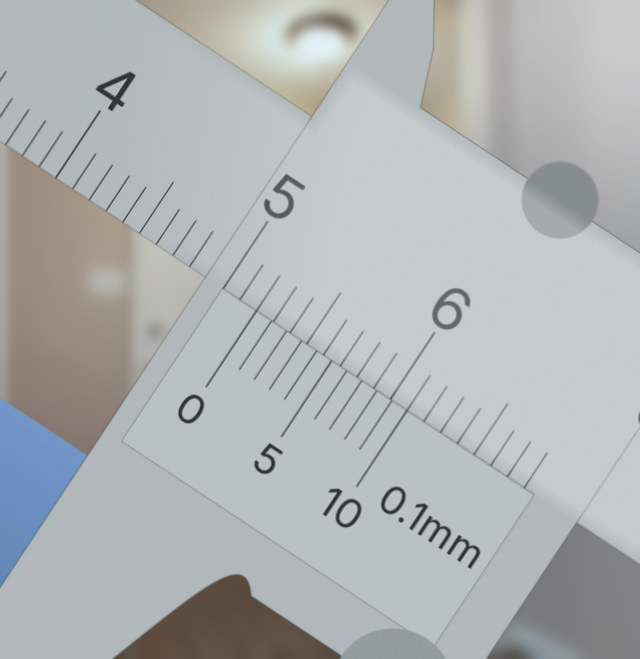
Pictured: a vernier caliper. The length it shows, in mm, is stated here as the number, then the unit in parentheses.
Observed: 52.0 (mm)
